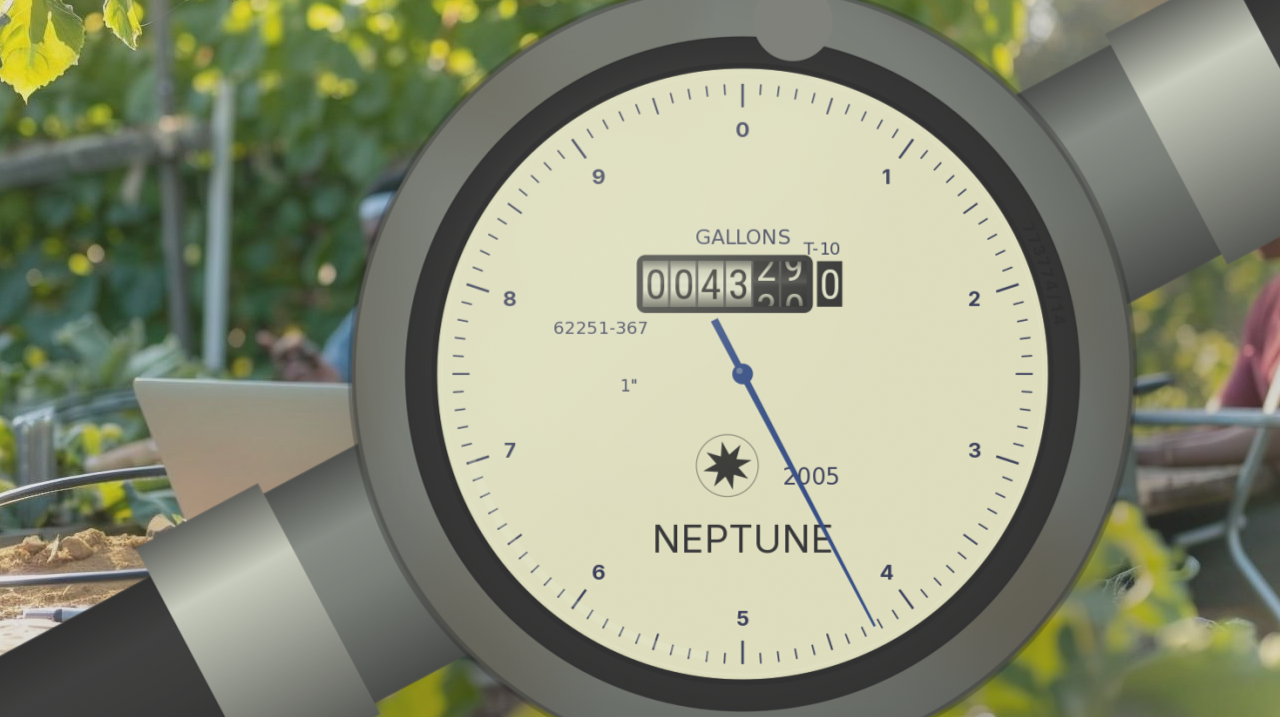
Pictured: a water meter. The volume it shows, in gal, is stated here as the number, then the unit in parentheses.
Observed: 43294.2 (gal)
